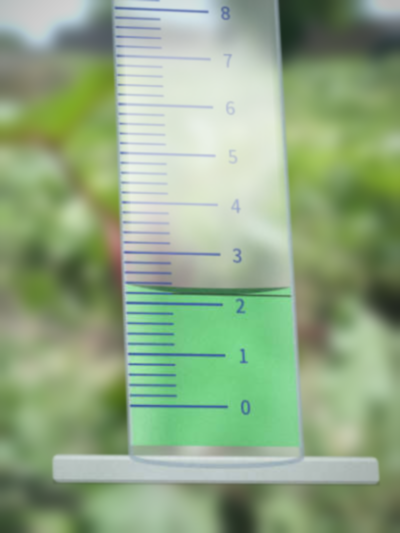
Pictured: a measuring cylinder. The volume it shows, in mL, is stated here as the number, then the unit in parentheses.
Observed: 2.2 (mL)
